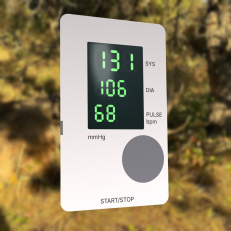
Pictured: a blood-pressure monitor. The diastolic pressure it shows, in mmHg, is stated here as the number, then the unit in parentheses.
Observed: 106 (mmHg)
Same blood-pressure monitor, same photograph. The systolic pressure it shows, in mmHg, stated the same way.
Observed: 131 (mmHg)
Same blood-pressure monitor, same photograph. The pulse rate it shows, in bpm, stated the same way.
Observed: 68 (bpm)
